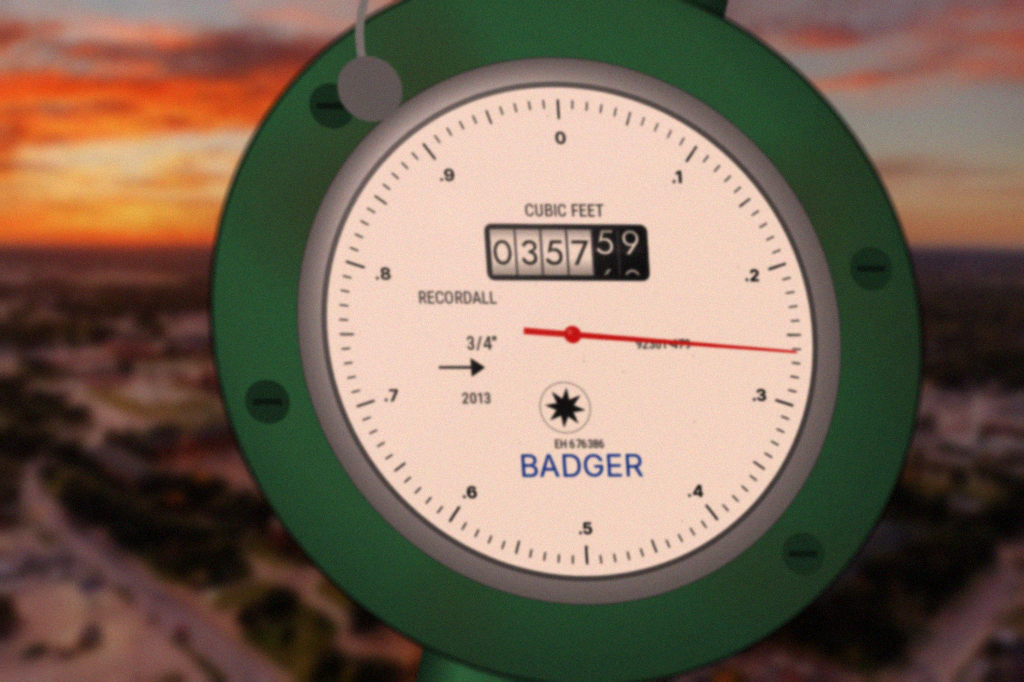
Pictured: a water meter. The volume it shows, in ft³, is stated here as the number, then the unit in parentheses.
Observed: 35759.26 (ft³)
